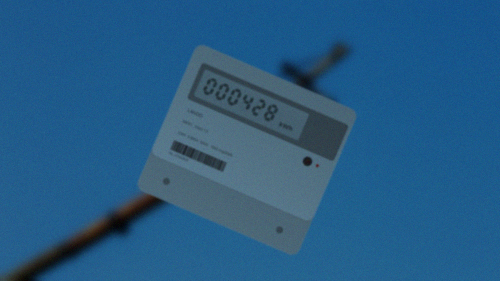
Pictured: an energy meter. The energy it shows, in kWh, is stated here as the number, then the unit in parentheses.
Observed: 428 (kWh)
